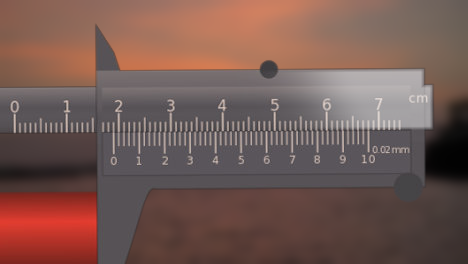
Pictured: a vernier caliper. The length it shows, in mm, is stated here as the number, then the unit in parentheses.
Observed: 19.0 (mm)
